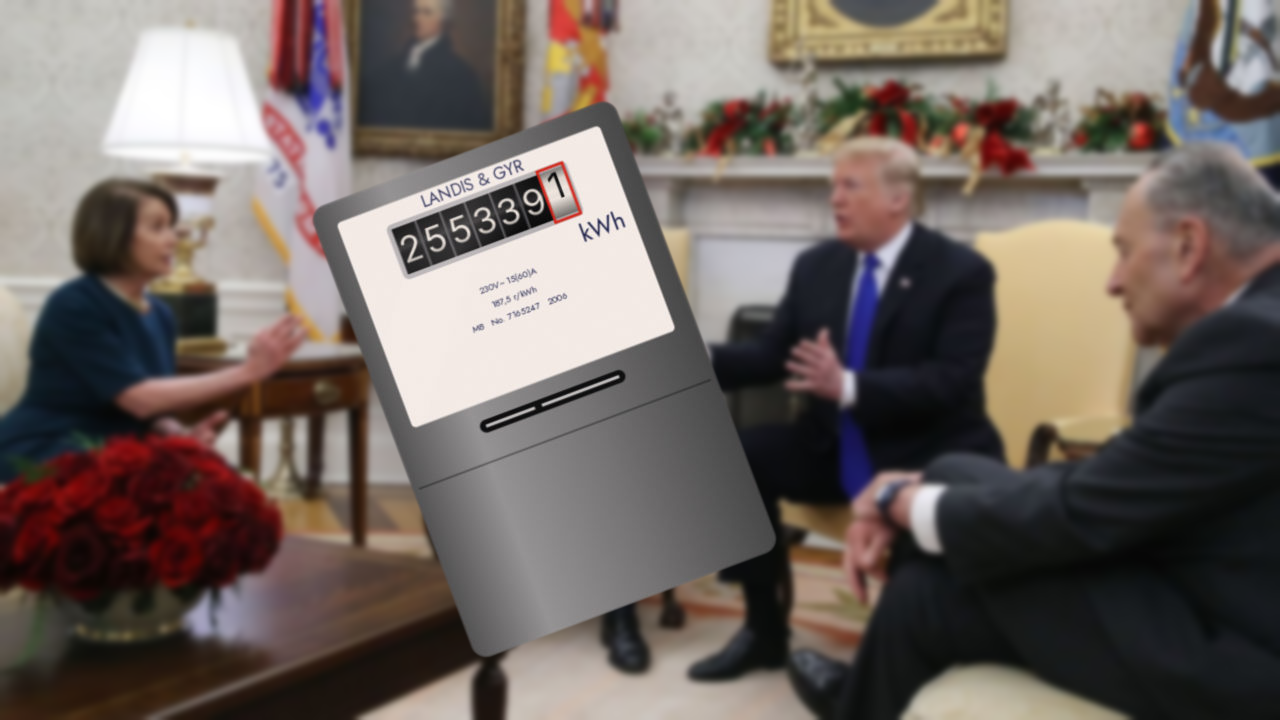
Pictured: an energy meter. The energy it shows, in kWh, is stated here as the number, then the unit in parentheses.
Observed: 255339.1 (kWh)
